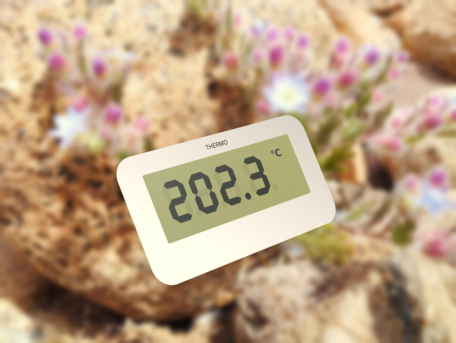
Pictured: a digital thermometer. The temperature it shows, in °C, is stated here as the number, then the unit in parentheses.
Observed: 202.3 (°C)
